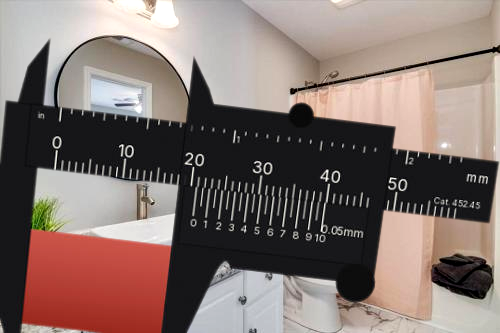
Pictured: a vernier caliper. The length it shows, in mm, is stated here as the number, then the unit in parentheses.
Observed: 20.8 (mm)
